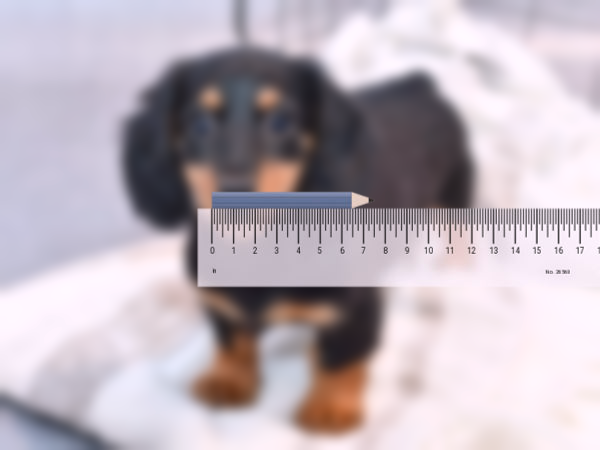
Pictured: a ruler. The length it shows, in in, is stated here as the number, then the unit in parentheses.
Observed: 7.5 (in)
